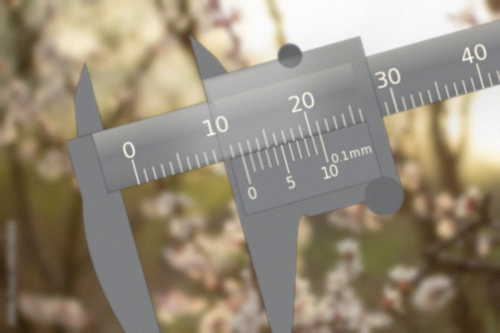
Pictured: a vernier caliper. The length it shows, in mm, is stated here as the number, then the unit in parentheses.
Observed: 12.0 (mm)
